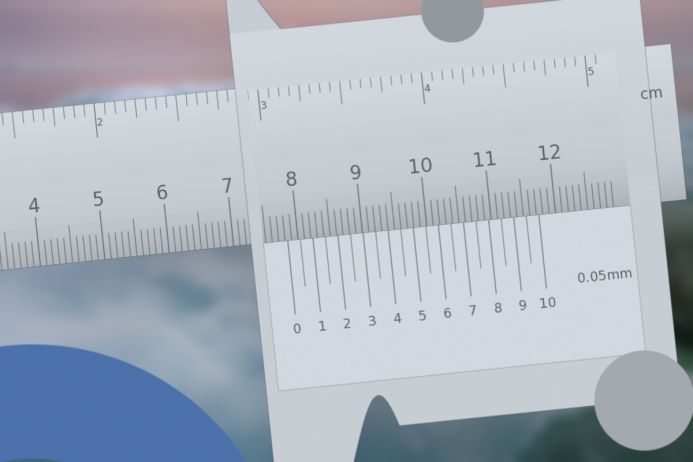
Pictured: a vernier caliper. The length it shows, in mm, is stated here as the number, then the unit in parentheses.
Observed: 78.4 (mm)
